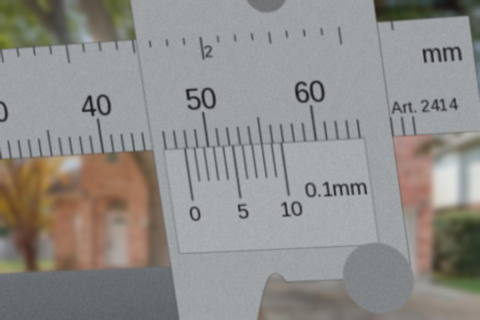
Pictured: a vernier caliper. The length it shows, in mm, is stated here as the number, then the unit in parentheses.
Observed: 47.8 (mm)
